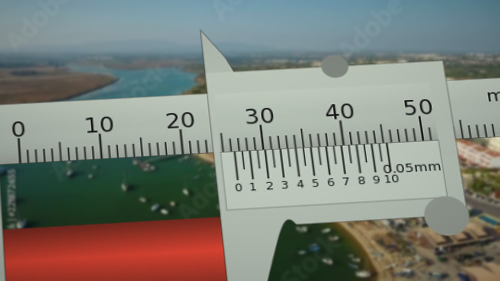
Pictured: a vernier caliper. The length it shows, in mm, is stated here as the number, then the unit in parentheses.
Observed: 26.4 (mm)
